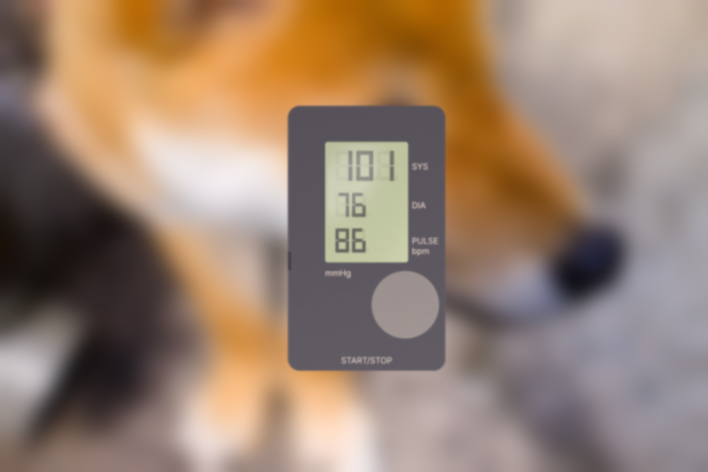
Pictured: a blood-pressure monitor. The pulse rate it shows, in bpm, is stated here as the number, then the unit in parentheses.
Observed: 86 (bpm)
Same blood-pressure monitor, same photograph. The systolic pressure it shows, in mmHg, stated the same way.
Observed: 101 (mmHg)
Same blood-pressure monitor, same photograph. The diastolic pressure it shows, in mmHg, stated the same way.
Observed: 76 (mmHg)
